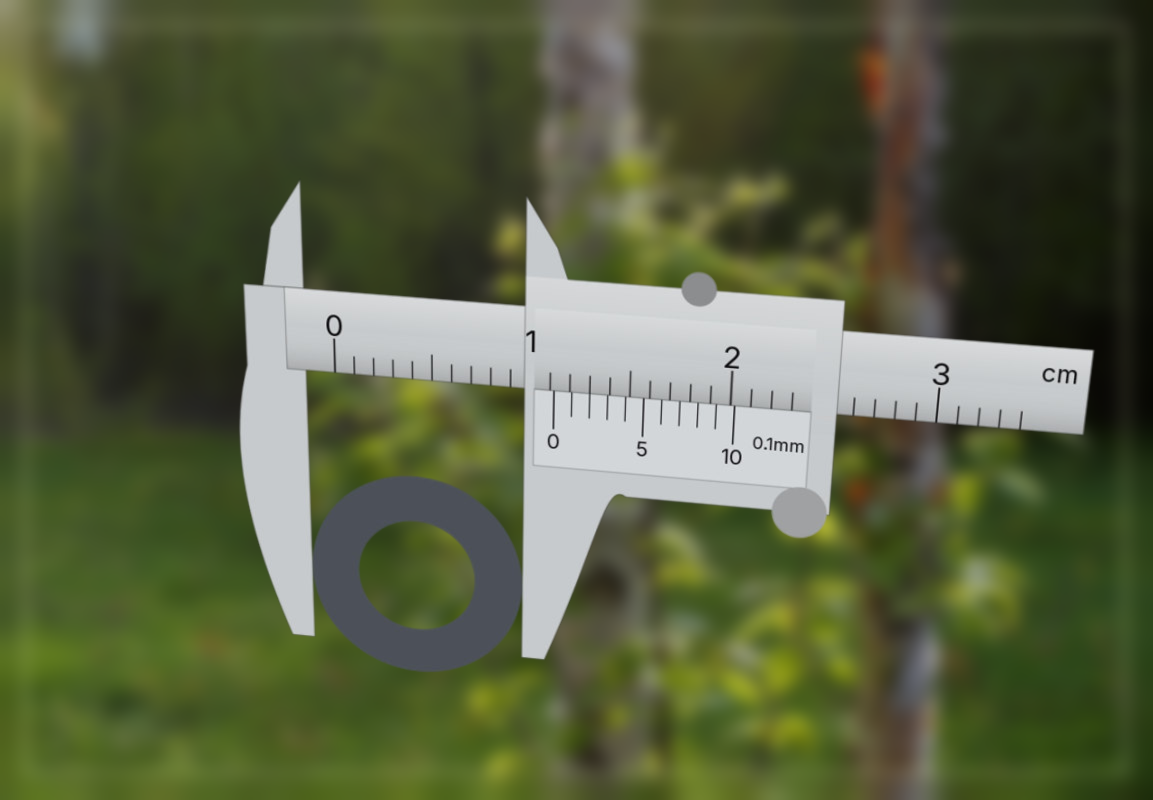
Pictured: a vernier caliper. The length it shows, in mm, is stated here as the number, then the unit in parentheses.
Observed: 11.2 (mm)
